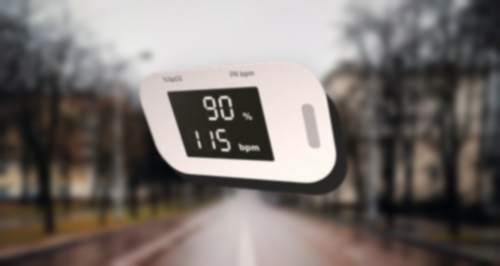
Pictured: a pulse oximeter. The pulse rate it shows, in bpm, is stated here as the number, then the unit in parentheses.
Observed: 115 (bpm)
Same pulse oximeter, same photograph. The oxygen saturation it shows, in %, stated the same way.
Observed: 90 (%)
